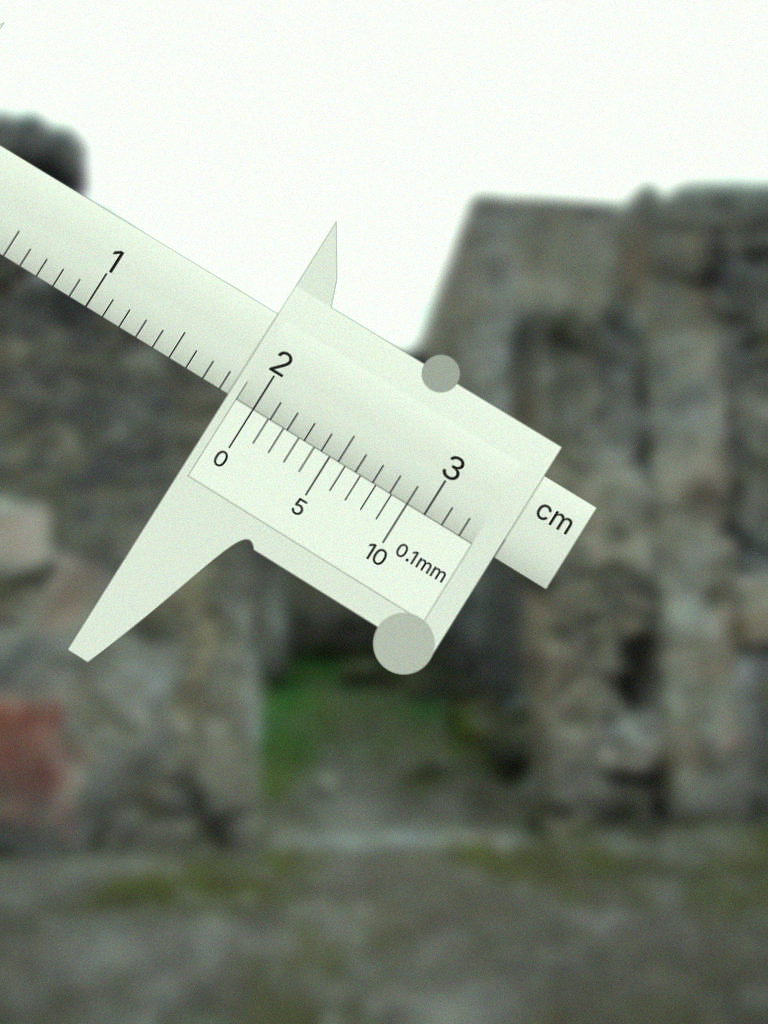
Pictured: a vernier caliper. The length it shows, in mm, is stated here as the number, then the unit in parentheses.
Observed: 20.0 (mm)
